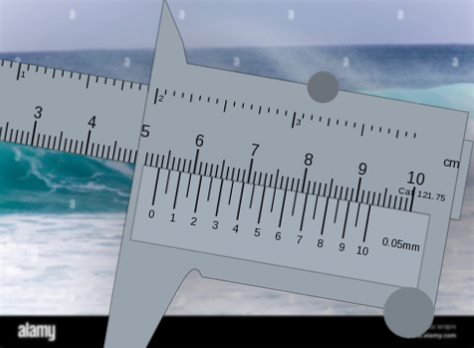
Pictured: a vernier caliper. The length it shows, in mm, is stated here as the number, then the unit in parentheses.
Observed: 53.6 (mm)
